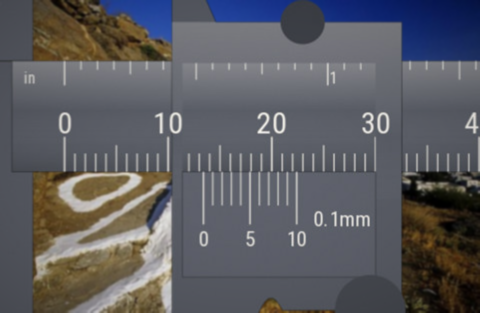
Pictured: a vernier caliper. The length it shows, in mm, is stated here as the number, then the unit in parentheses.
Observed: 13.4 (mm)
